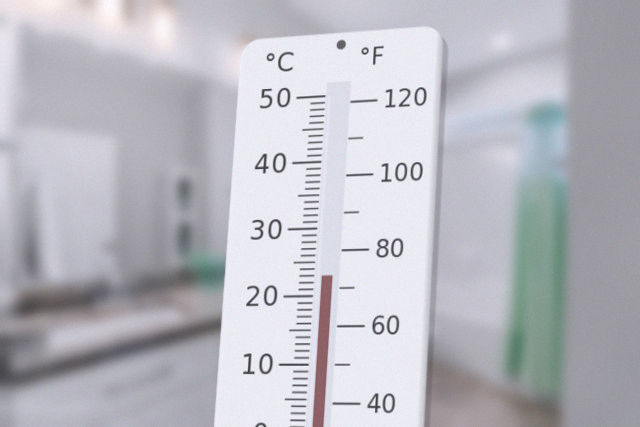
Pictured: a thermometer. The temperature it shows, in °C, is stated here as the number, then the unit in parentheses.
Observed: 23 (°C)
